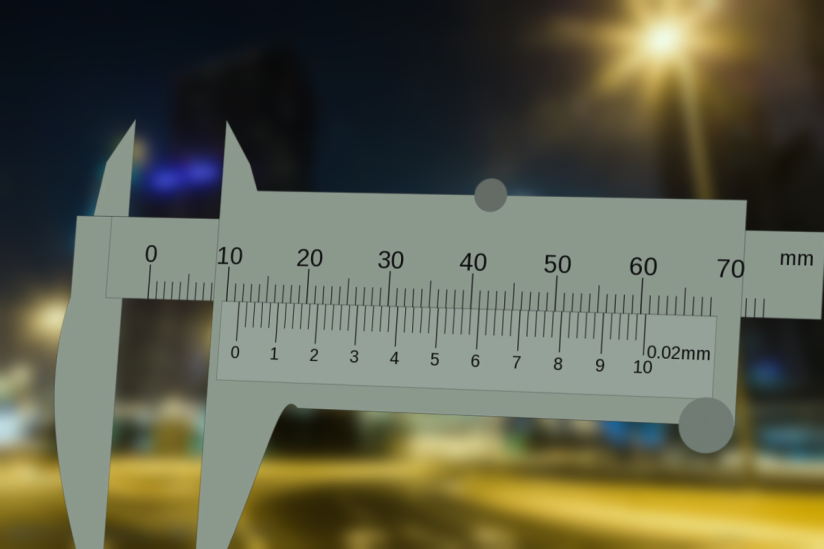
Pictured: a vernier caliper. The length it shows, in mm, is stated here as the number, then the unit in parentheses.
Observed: 11.6 (mm)
